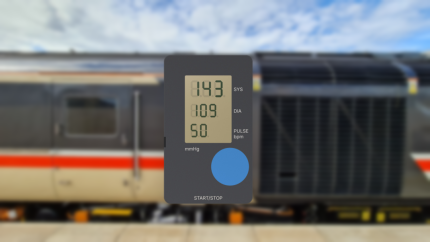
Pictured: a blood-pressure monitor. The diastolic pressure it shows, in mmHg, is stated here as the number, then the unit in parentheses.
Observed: 109 (mmHg)
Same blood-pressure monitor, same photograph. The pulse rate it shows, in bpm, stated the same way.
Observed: 50 (bpm)
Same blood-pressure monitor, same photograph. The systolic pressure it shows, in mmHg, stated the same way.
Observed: 143 (mmHg)
